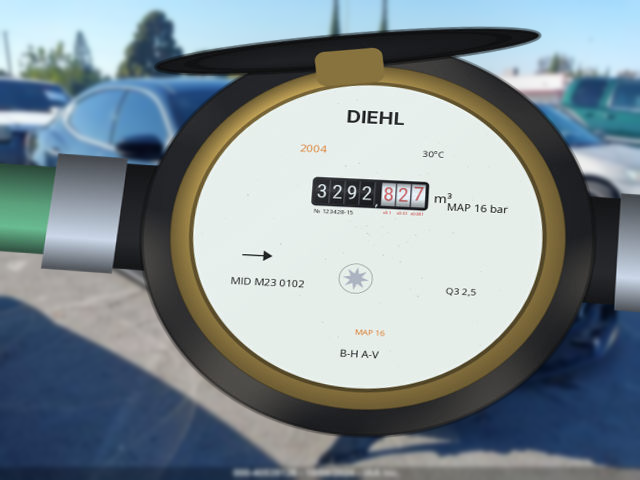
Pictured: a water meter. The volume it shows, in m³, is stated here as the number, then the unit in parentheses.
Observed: 3292.827 (m³)
